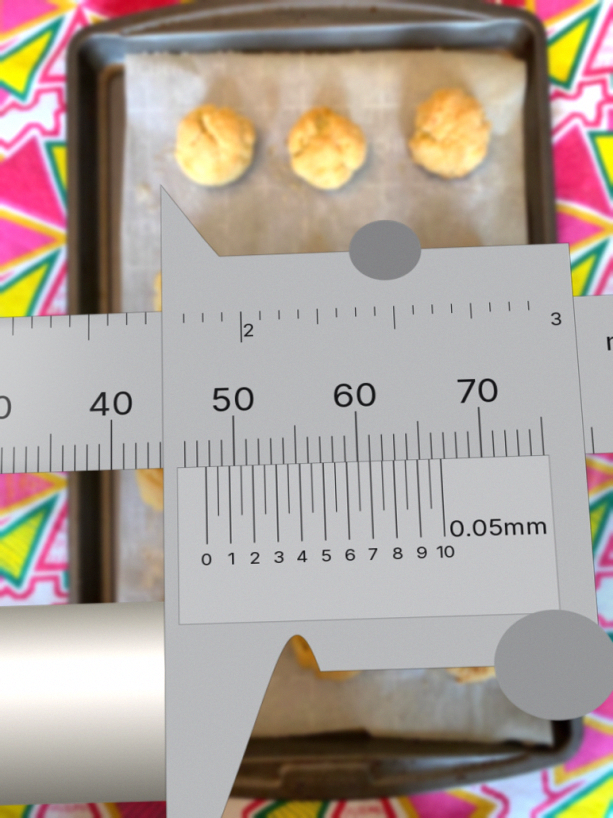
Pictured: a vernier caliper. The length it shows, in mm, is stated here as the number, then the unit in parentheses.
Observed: 47.7 (mm)
